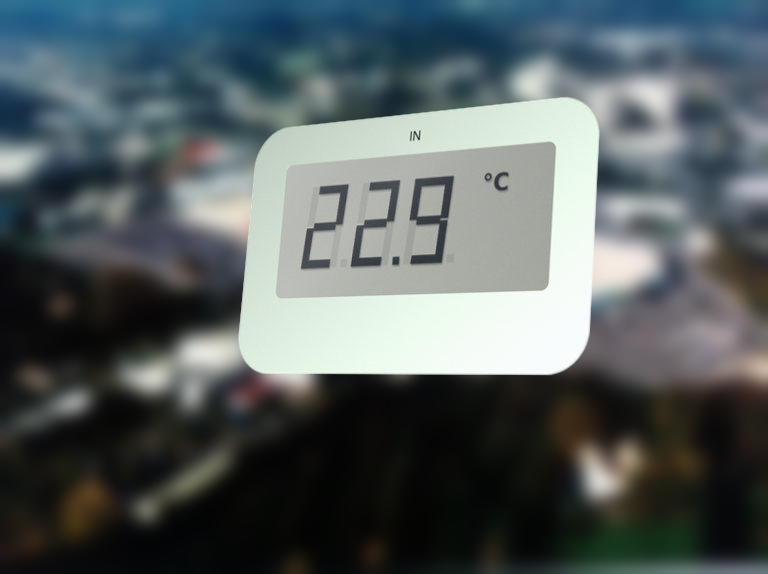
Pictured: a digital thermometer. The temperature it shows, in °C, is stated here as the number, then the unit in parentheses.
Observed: 22.9 (°C)
